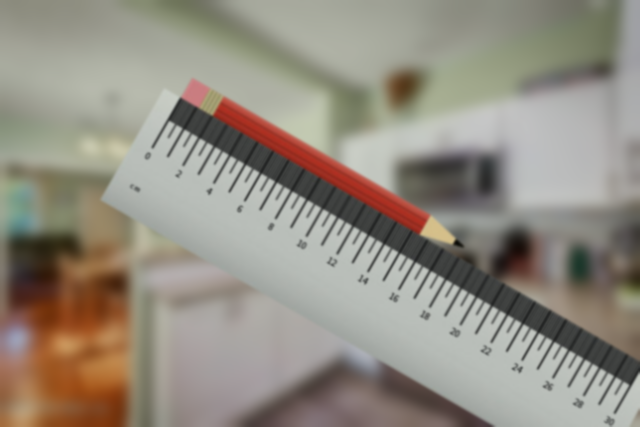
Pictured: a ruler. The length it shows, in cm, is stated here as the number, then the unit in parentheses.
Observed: 18 (cm)
